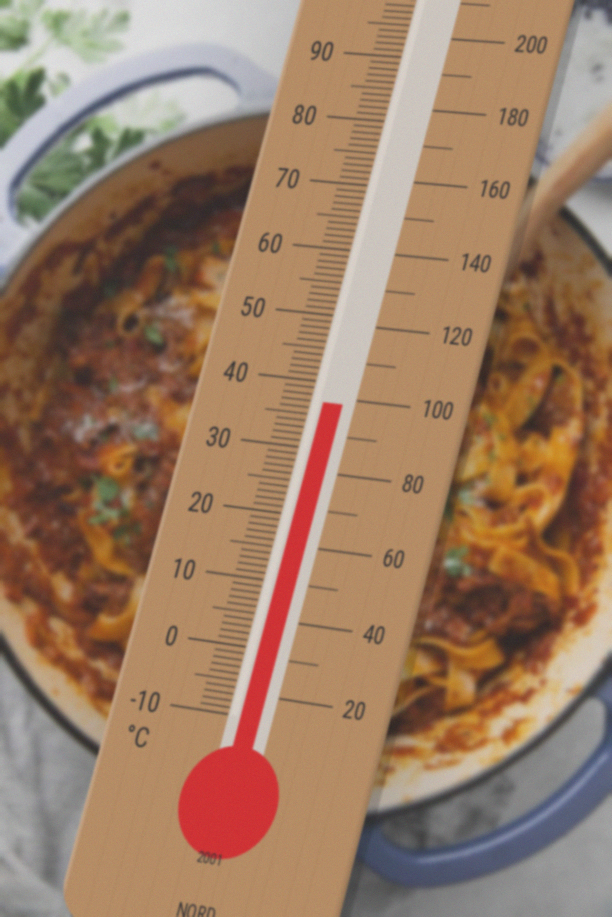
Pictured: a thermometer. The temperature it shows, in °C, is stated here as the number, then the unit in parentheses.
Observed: 37 (°C)
